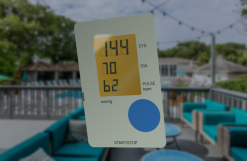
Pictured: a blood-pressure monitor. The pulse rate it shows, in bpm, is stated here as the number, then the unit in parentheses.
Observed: 62 (bpm)
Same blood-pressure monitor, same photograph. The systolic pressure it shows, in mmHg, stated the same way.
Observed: 144 (mmHg)
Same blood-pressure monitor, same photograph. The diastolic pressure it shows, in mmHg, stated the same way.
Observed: 70 (mmHg)
